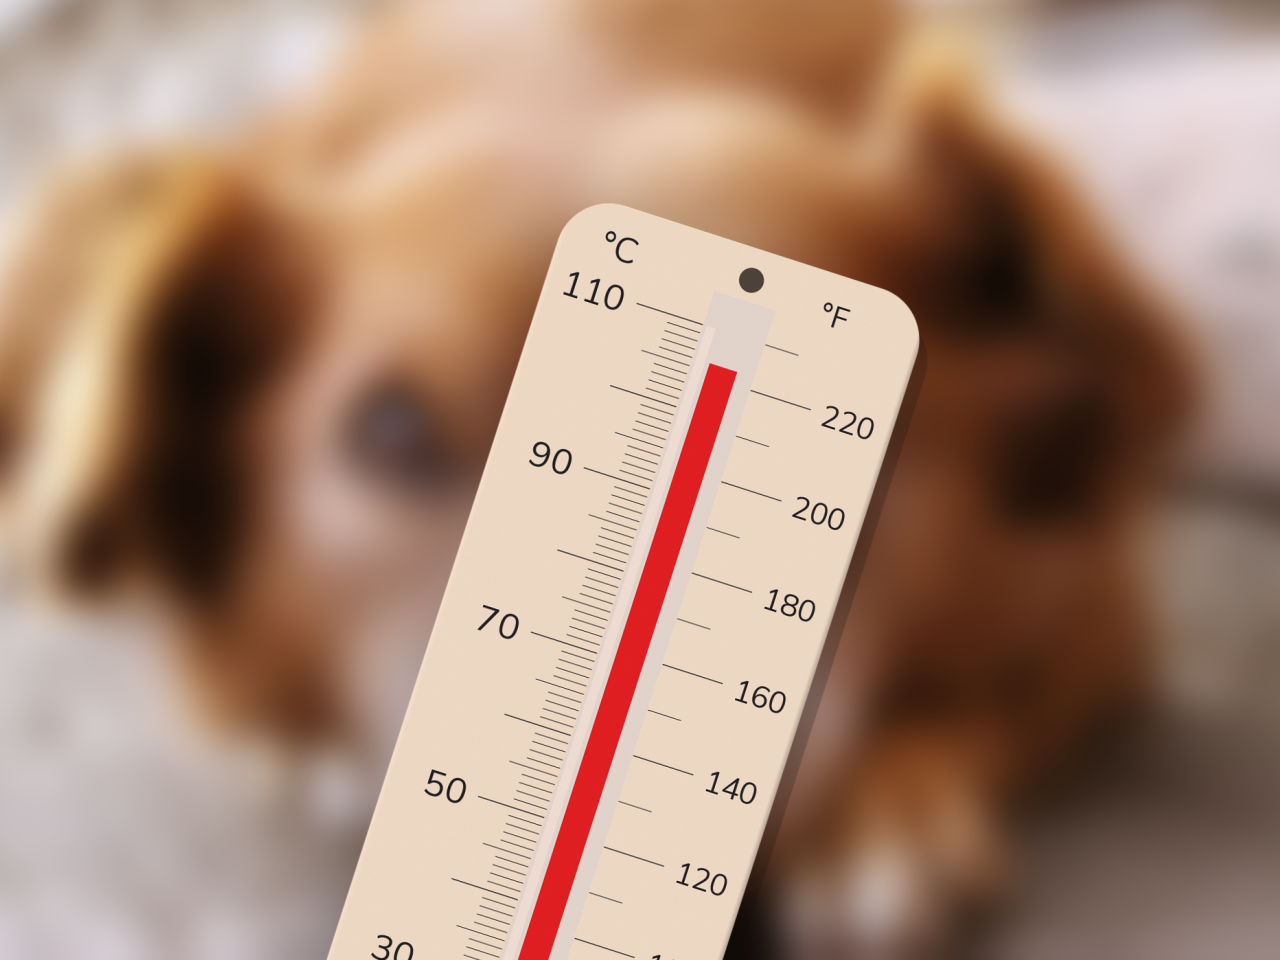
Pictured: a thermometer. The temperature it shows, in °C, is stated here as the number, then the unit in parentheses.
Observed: 106 (°C)
